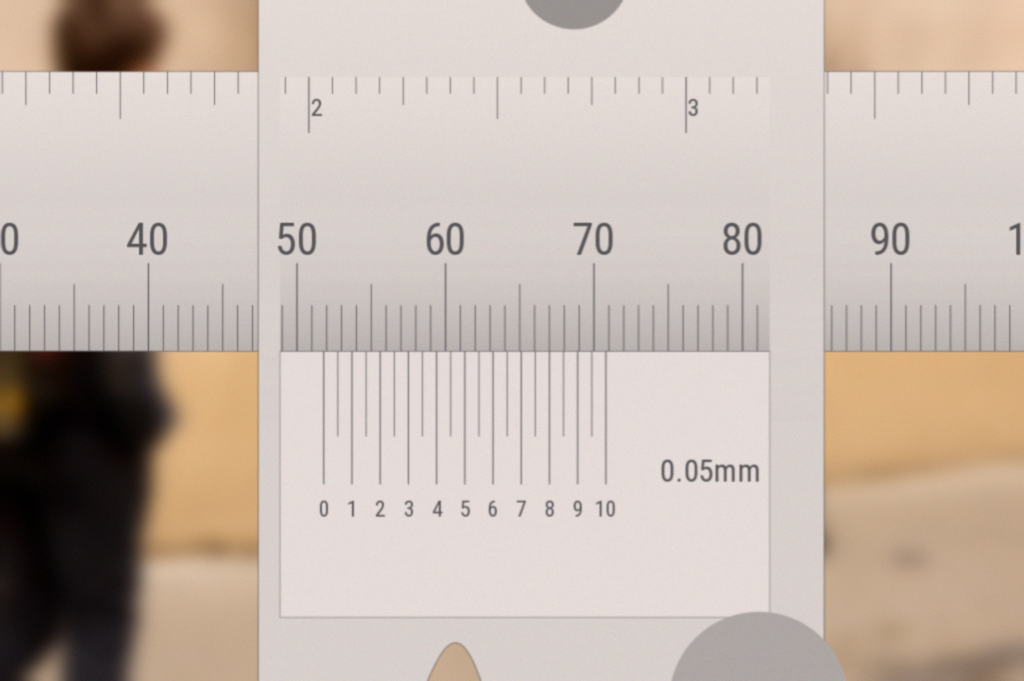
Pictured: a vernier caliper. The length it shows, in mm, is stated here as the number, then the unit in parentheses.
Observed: 51.8 (mm)
